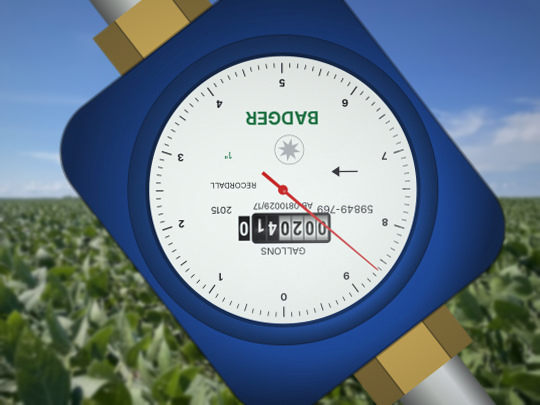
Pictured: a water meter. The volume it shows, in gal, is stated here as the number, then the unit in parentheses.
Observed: 20408.6 (gal)
